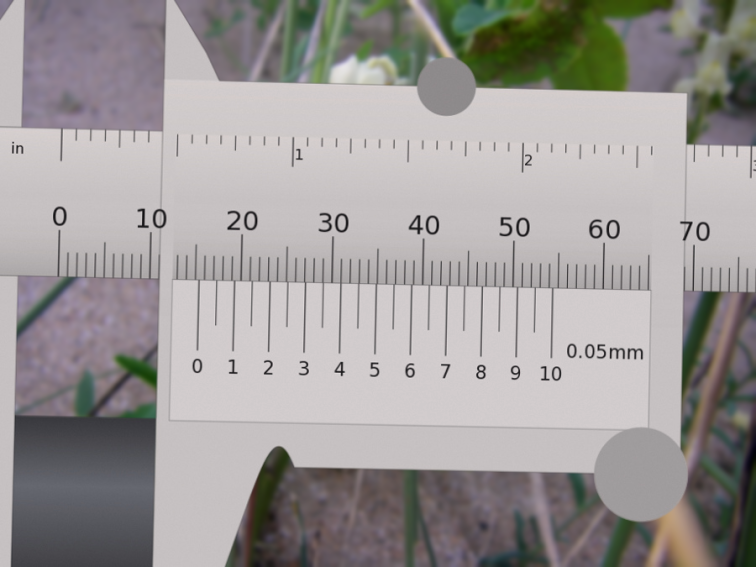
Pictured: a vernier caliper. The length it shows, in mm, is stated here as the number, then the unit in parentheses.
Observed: 15.4 (mm)
